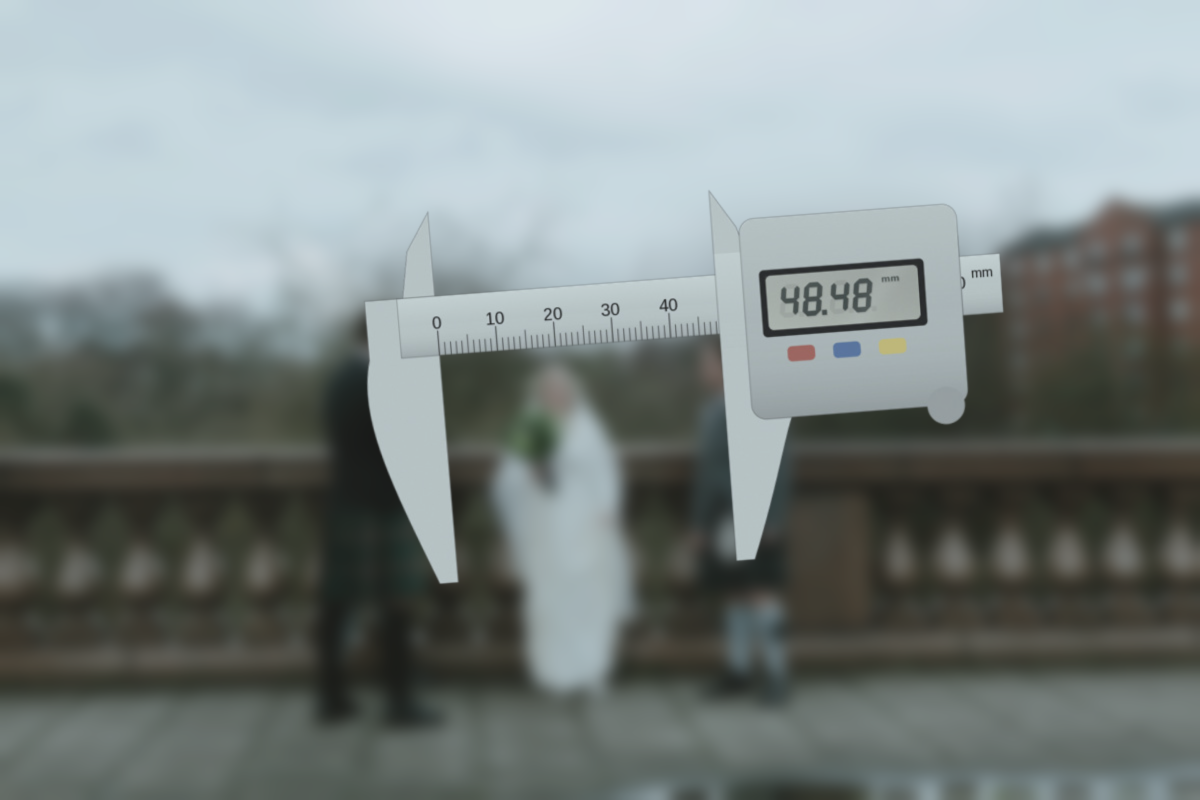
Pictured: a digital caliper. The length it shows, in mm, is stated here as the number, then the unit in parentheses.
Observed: 48.48 (mm)
